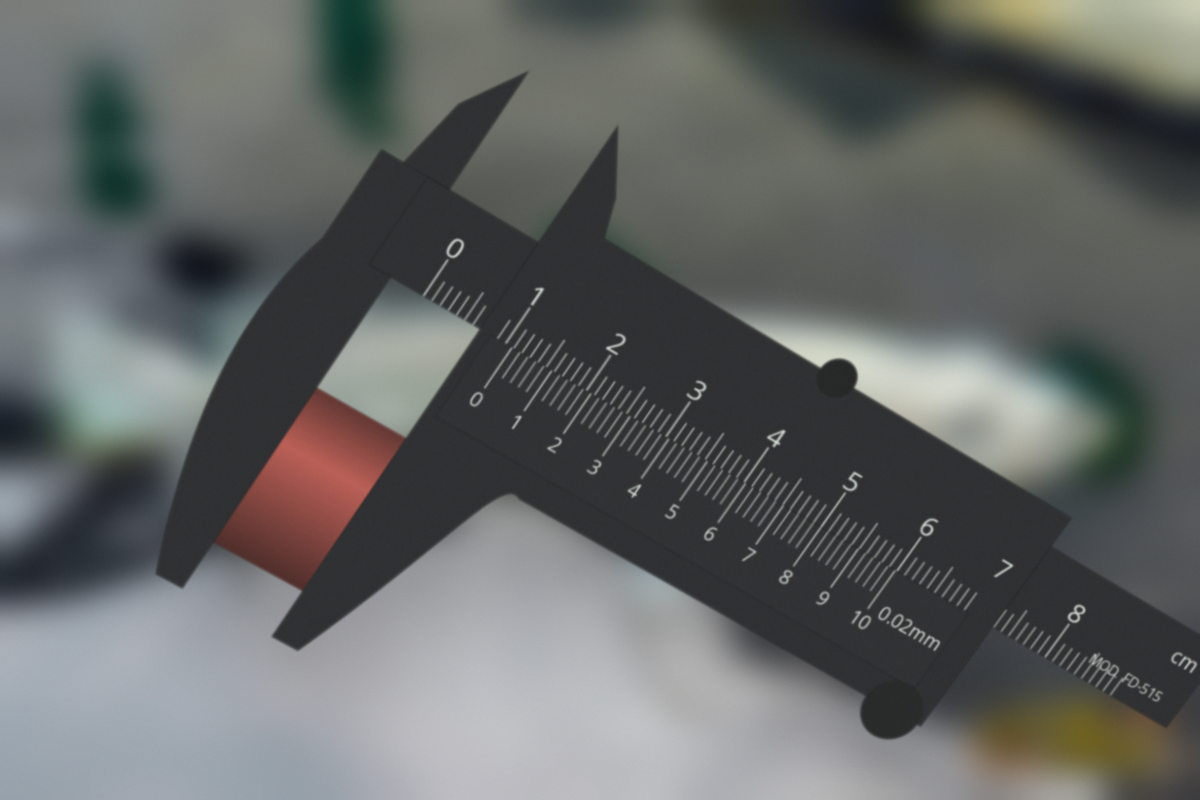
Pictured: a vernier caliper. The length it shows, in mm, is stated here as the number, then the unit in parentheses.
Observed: 10.8 (mm)
